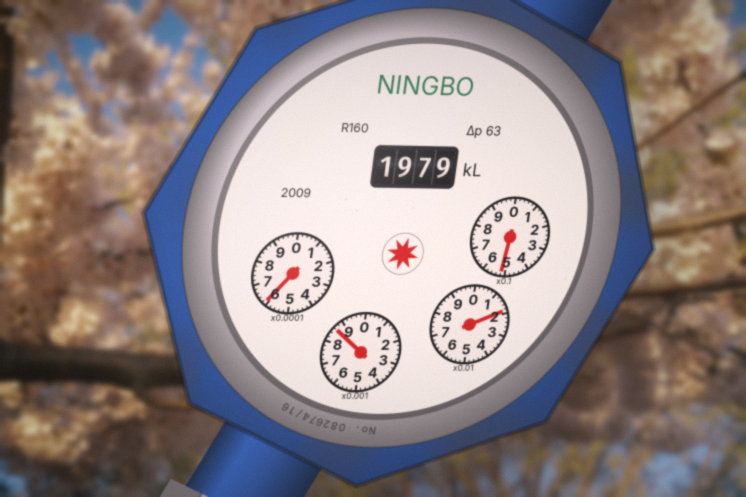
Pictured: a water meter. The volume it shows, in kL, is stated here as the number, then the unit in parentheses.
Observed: 1979.5186 (kL)
